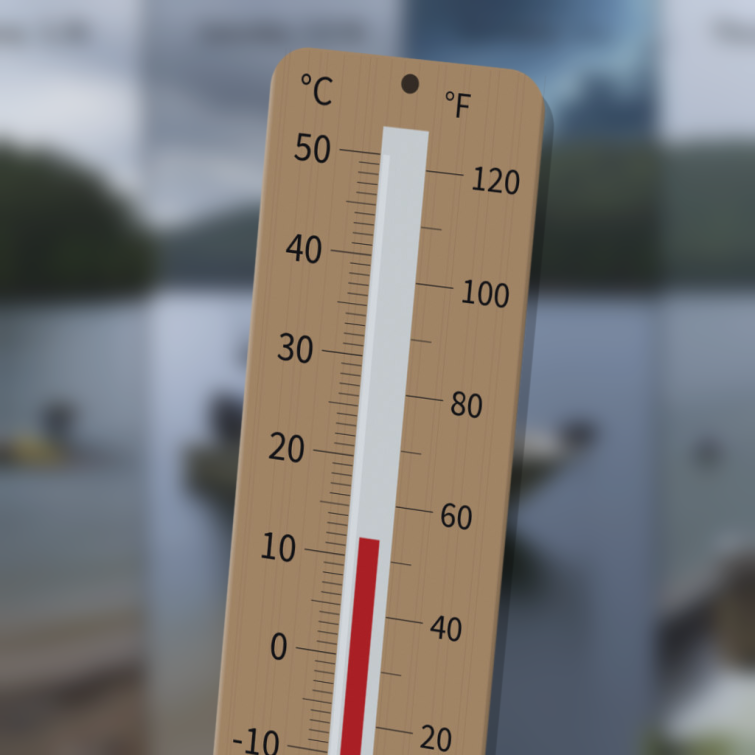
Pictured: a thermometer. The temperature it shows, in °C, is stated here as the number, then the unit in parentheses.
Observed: 12 (°C)
